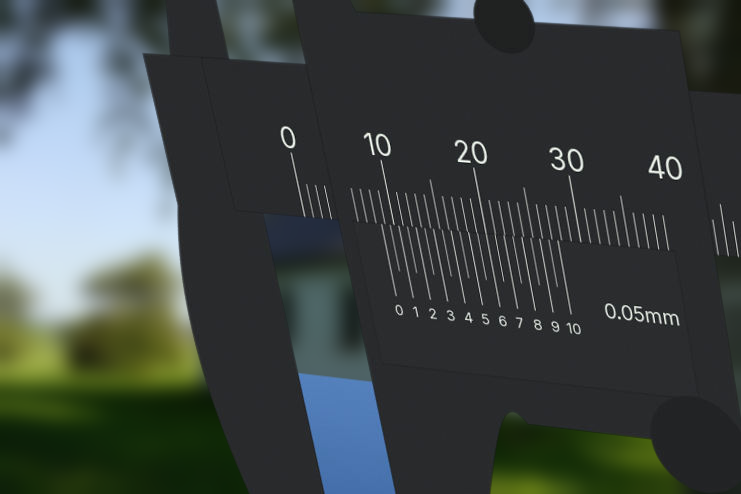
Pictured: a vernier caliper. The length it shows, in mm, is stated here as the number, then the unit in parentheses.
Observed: 8.6 (mm)
